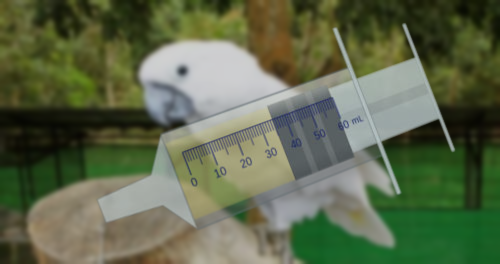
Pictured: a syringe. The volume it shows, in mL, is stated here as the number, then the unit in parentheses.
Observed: 35 (mL)
